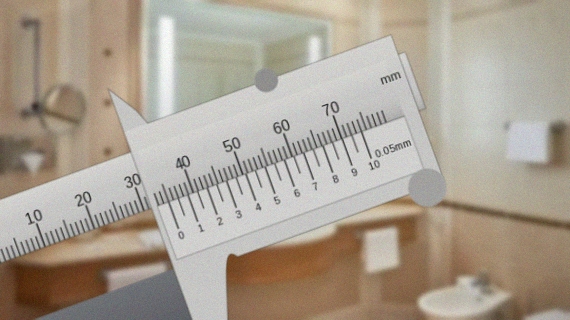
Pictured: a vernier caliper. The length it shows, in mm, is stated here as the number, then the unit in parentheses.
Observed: 35.0 (mm)
